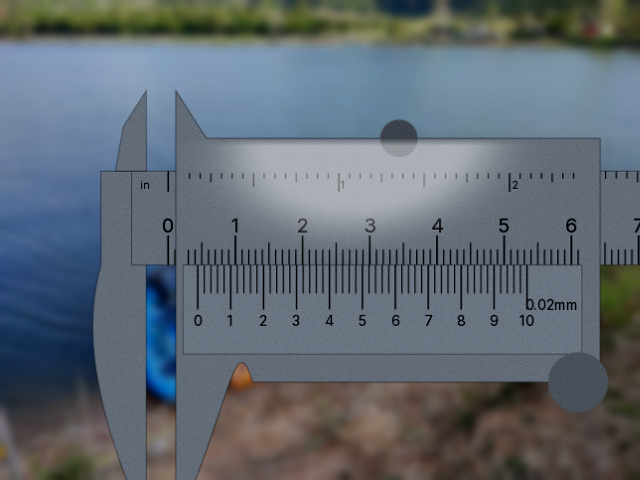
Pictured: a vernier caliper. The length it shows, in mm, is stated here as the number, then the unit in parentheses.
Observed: 4.4 (mm)
